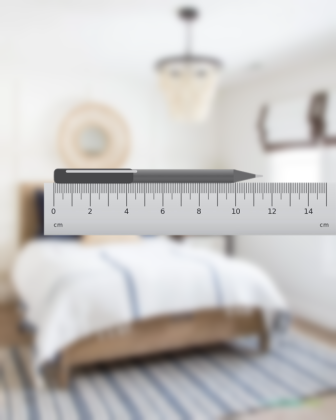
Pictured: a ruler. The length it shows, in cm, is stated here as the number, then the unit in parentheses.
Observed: 11.5 (cm)
